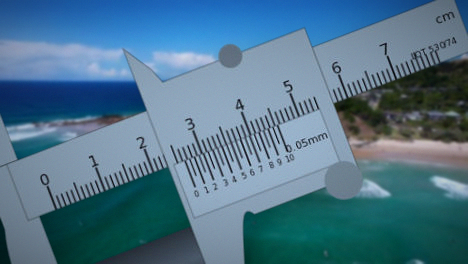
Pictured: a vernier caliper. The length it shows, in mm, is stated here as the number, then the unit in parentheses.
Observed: 26.5 (mm)
